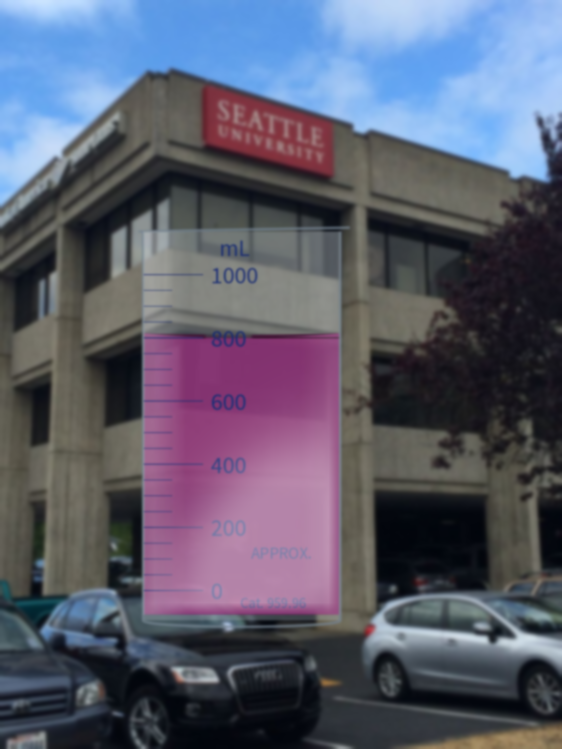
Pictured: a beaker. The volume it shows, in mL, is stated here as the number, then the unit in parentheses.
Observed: 800 (mL)
